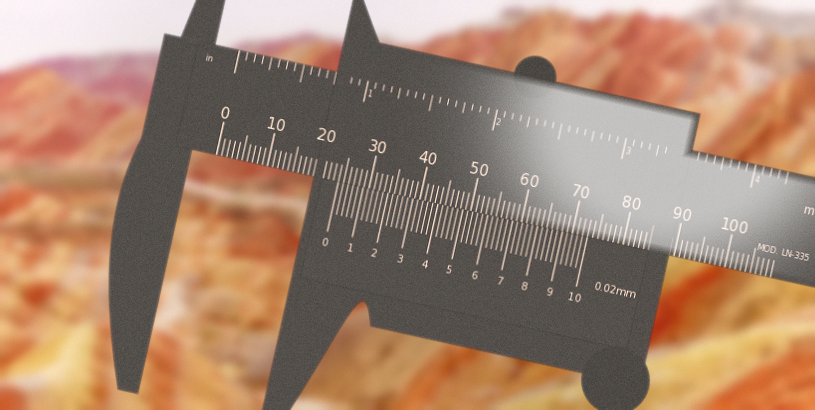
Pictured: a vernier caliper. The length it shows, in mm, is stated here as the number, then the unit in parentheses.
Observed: 24.0 (mm)
